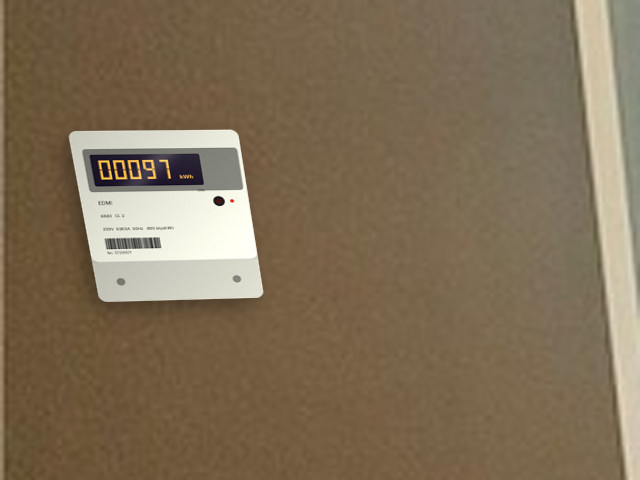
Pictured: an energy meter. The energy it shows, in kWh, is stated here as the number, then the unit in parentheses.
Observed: 97 (kWh)
